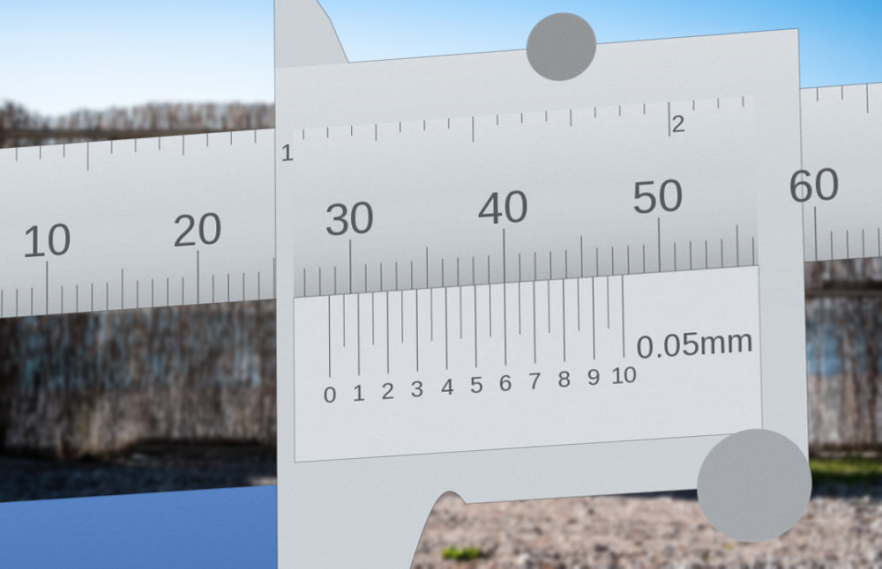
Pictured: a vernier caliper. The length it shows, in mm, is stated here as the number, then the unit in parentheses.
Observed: 28.6 (mm)
